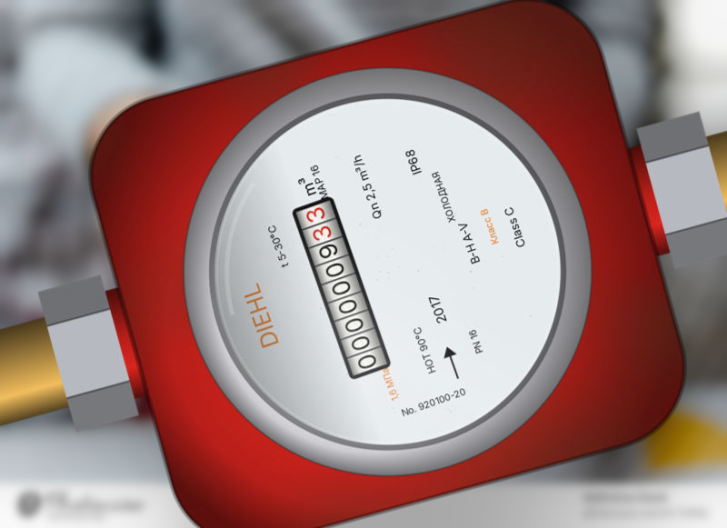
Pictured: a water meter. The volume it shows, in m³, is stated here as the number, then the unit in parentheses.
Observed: 9.33 (m³)
